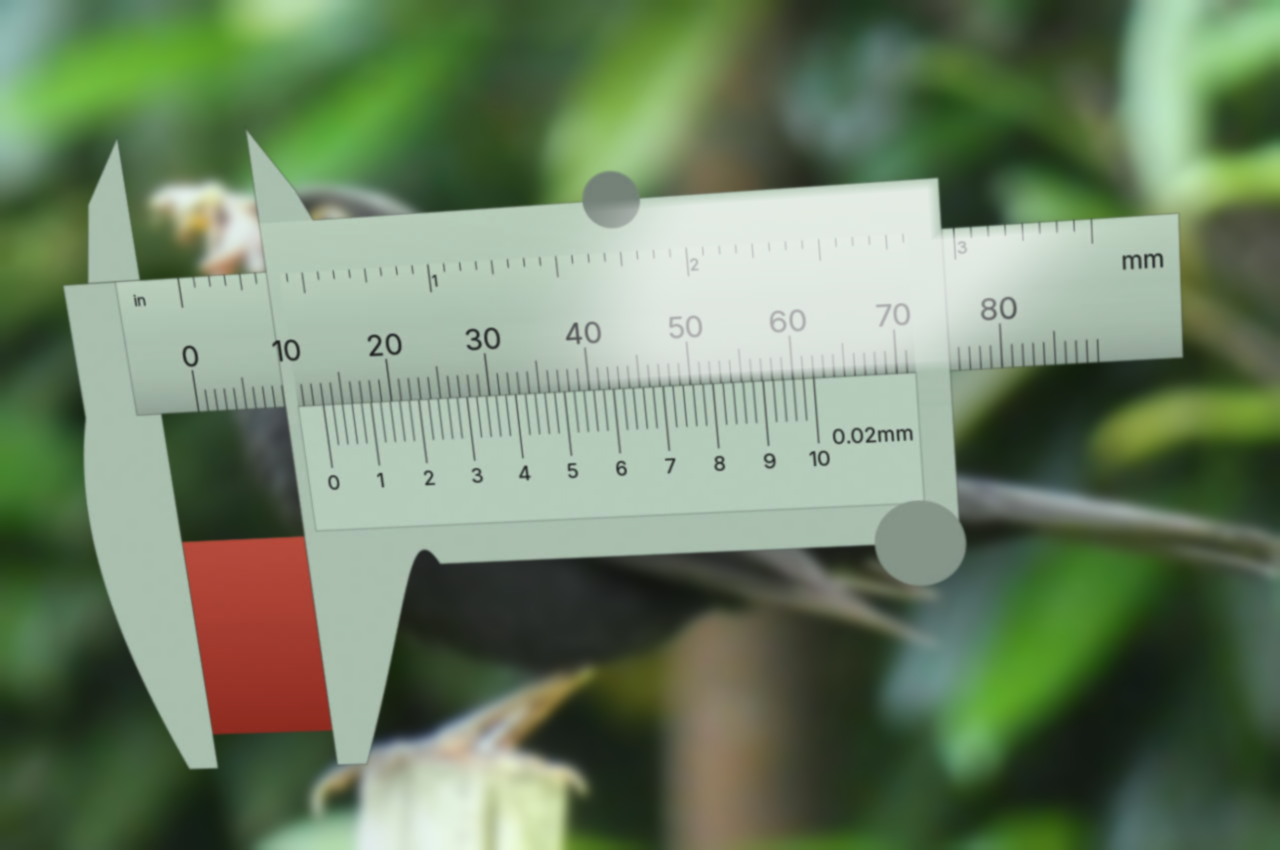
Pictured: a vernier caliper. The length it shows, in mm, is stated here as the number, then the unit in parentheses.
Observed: 13.0 (mm)
